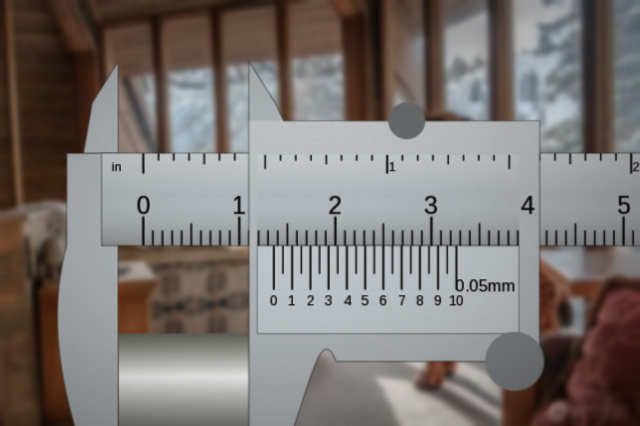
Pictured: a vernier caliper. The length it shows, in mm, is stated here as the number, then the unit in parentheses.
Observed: 13.6 (mm)
